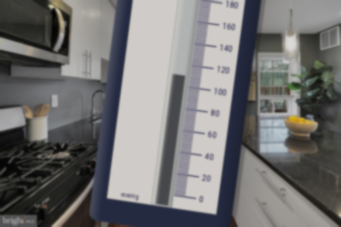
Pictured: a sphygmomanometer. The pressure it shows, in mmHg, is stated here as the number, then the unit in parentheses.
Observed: 110 (mmHg)
